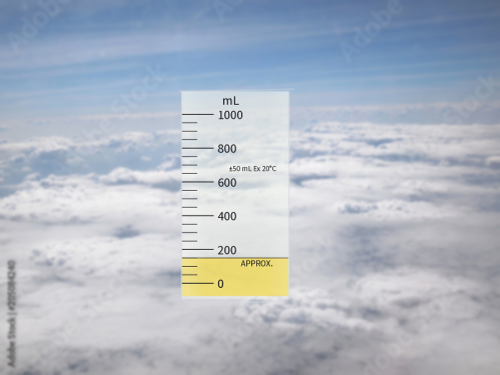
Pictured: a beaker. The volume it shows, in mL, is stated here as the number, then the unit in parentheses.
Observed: 150 (mL)
